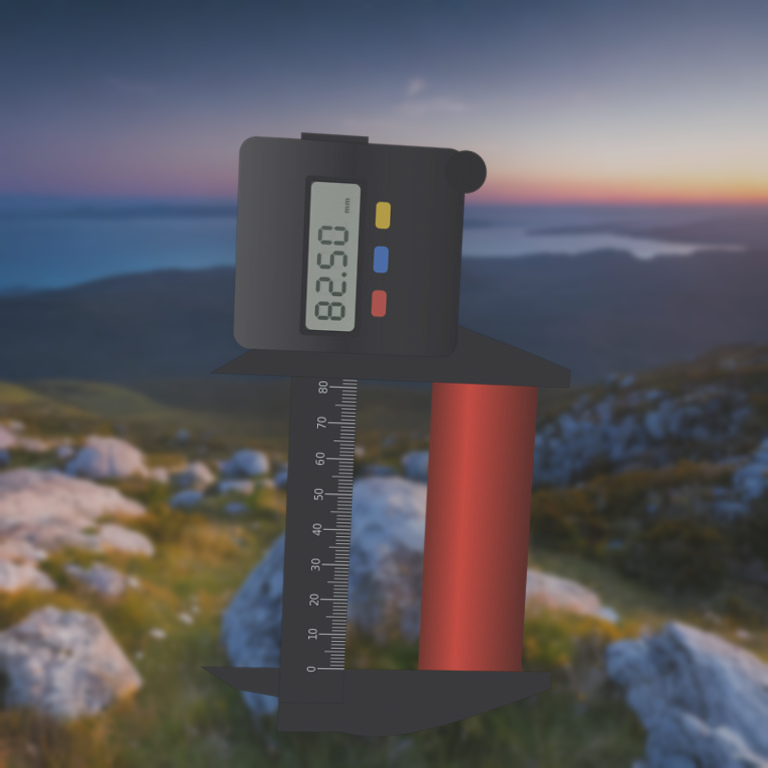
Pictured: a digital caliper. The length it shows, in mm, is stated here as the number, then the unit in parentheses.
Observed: 82.50 (mm)
